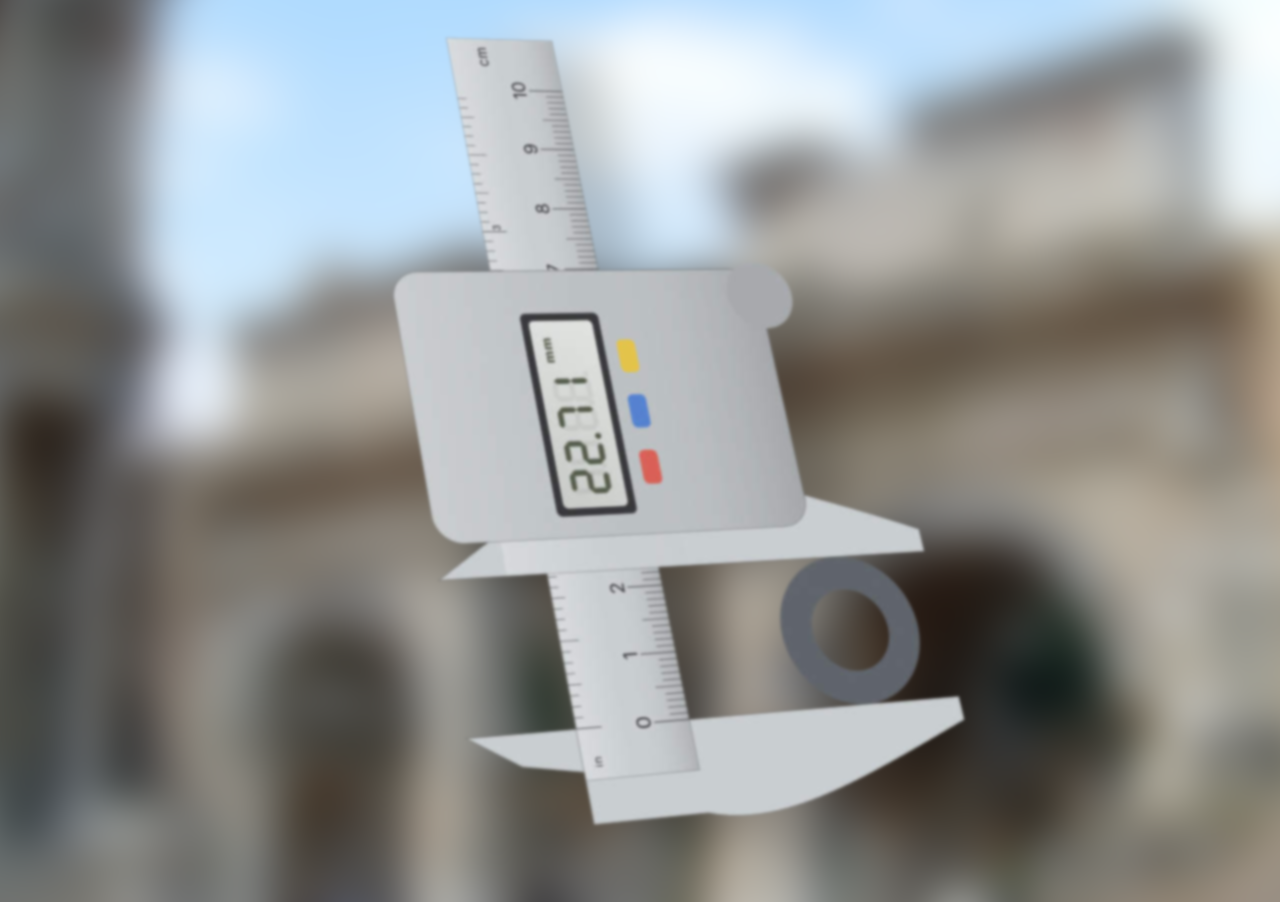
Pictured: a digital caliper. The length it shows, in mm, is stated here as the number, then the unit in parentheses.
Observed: 22.71 (mm)
